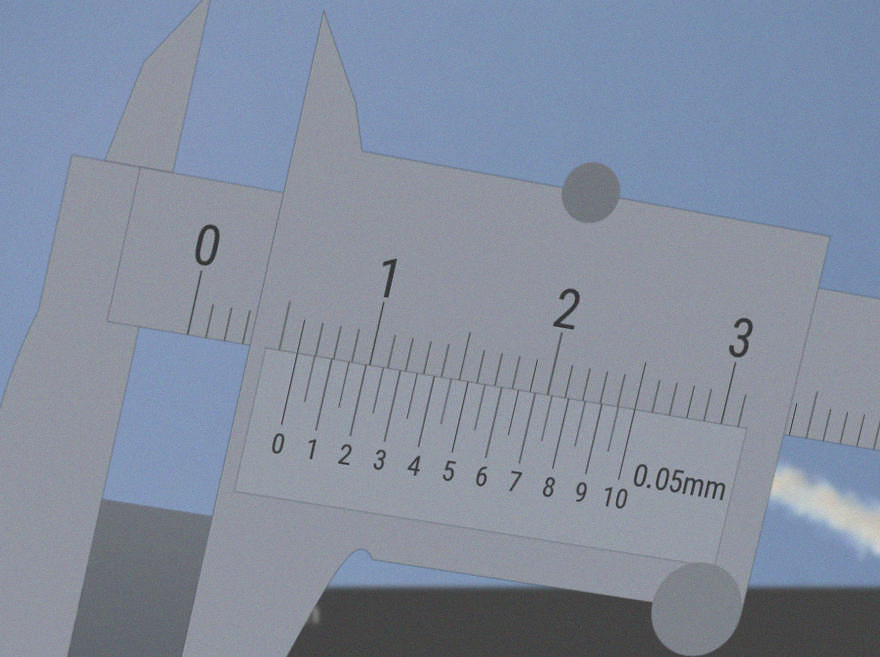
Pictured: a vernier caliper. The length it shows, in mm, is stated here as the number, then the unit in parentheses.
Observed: 6.0 (mm)
